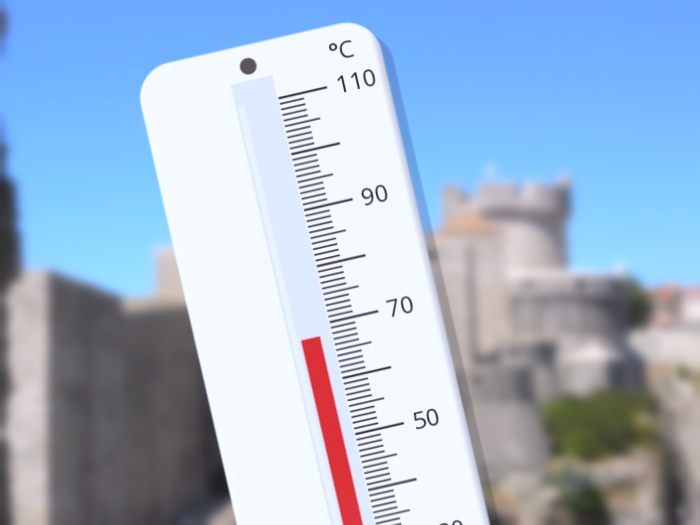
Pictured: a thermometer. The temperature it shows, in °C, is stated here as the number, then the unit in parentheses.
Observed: 68 (°C)
